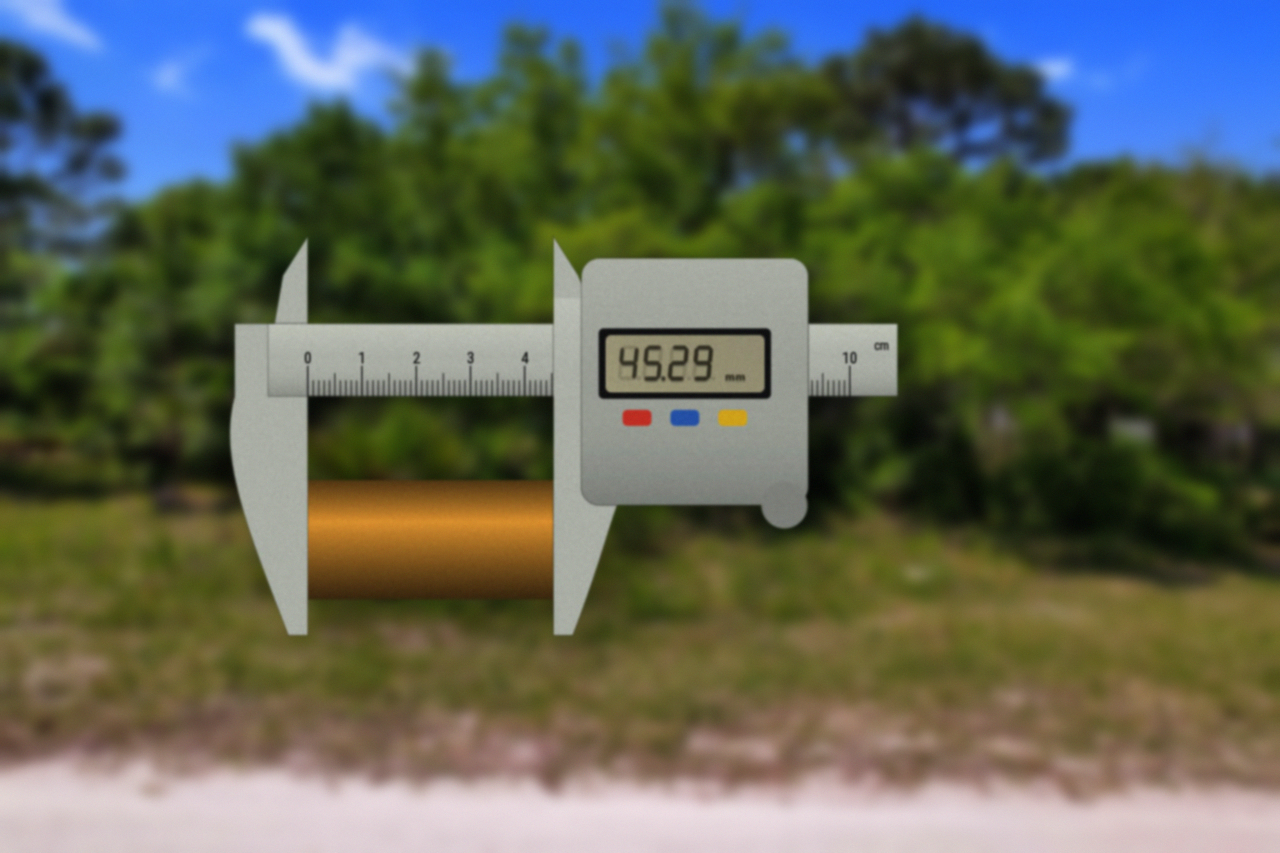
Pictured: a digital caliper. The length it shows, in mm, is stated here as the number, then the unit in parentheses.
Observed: 45.29 (mm)
